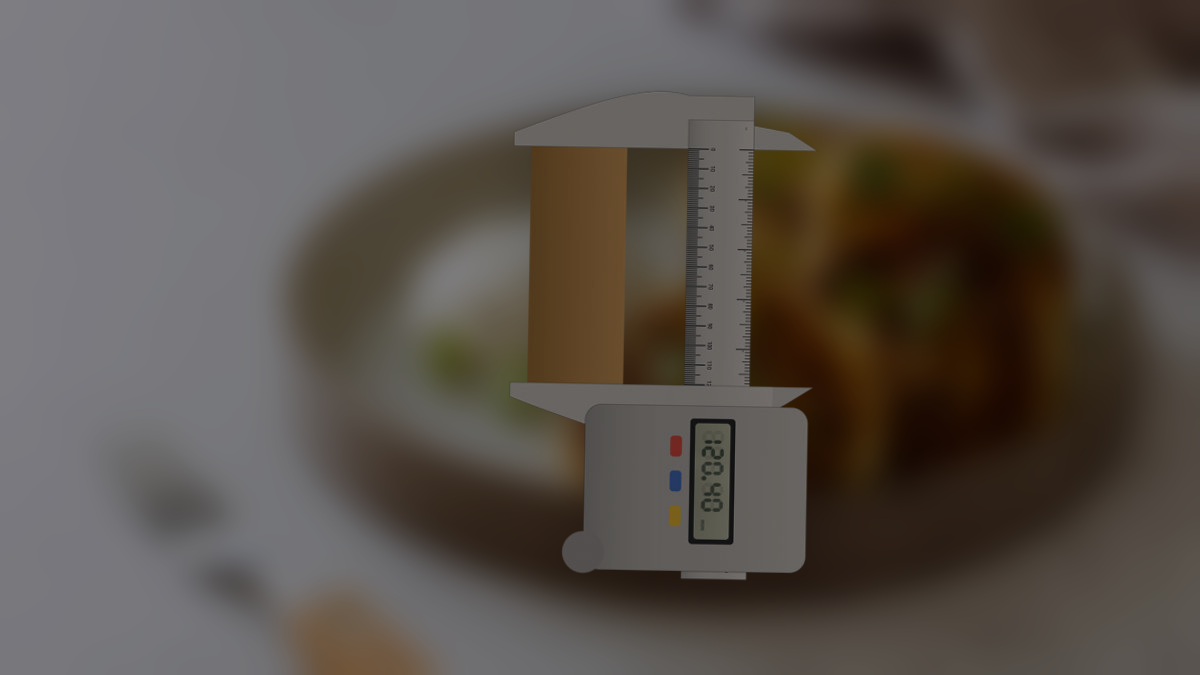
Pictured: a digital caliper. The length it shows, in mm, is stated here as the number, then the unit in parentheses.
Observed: 120.40 (mm)
